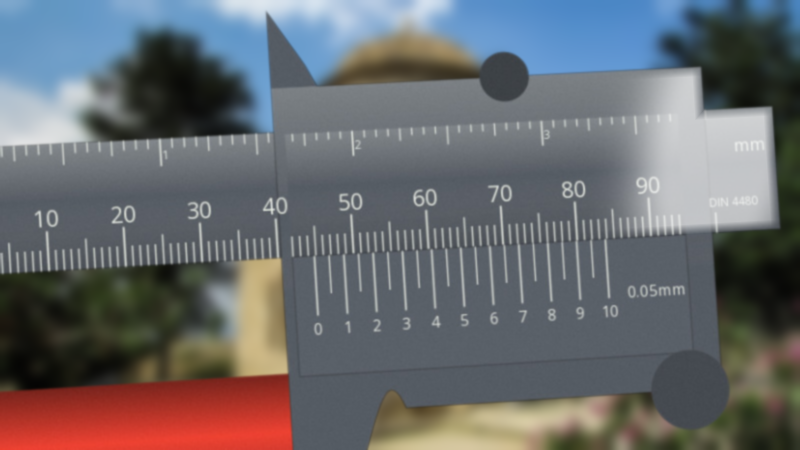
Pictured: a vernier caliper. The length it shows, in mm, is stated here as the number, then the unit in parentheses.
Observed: 44.8 (mm)
